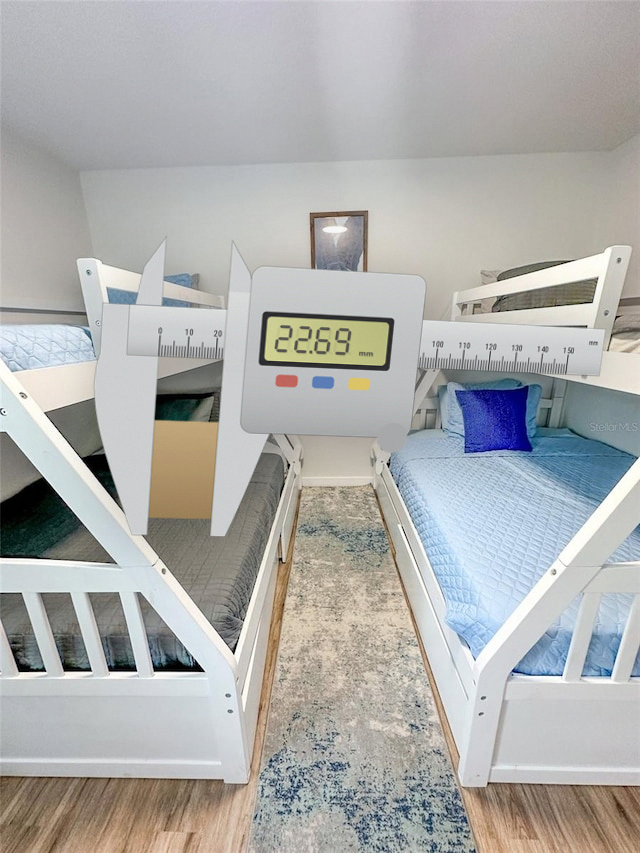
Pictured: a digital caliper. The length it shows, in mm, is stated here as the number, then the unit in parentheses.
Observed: 22.69 (mm)
